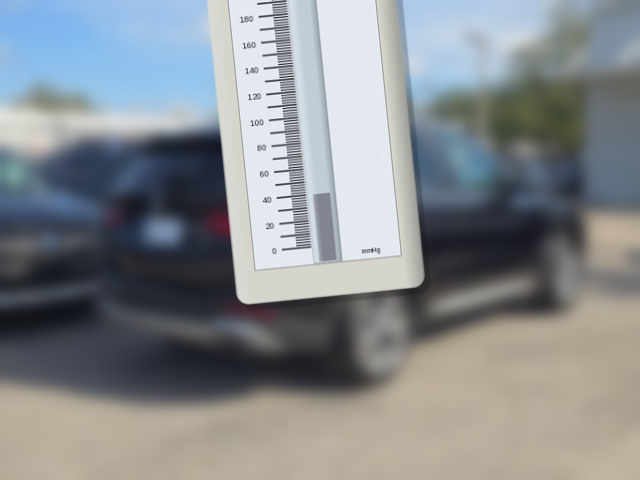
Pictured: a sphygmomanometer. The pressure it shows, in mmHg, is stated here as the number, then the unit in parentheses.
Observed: 40 (mmHg)
